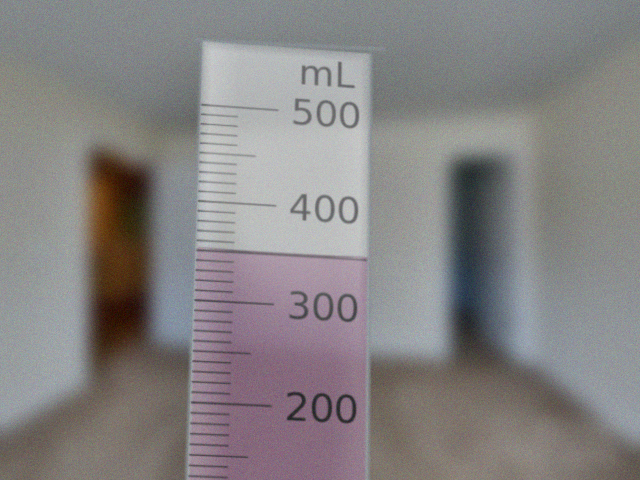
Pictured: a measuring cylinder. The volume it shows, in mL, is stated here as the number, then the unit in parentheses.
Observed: 350 (mL)
